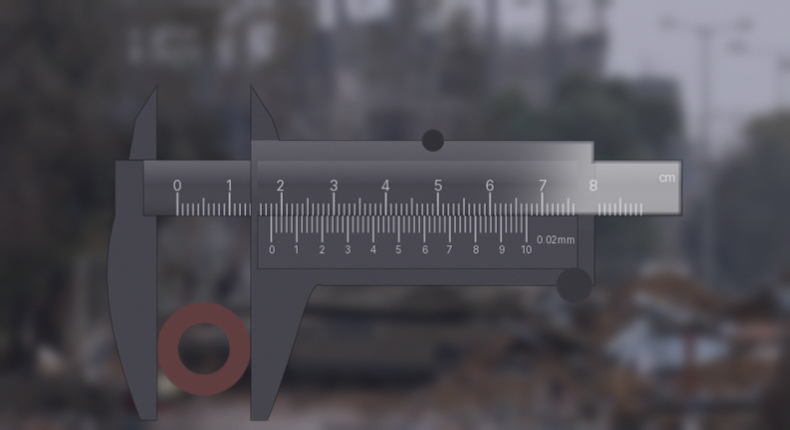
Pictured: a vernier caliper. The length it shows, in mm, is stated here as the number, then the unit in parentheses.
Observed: 18.0 (mm)
